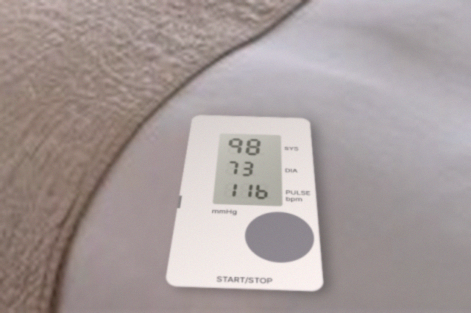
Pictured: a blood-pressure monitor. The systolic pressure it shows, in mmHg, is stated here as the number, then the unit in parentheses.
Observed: 98 (mmHg)
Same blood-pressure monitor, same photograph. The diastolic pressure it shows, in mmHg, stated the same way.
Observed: 73 (mmHg)
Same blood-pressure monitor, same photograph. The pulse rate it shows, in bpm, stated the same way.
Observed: 116 (bpm)
